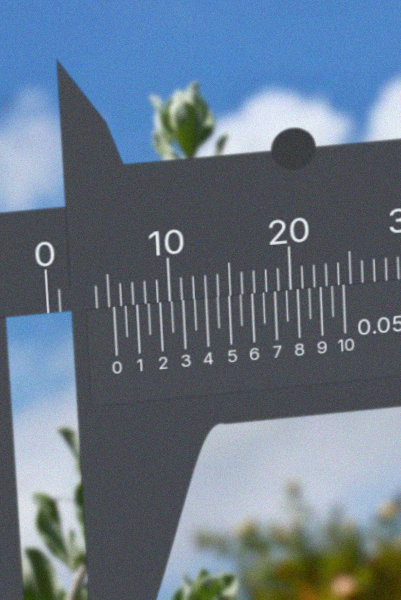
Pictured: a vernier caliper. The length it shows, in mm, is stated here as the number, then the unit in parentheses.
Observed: 5.4 (mm)
